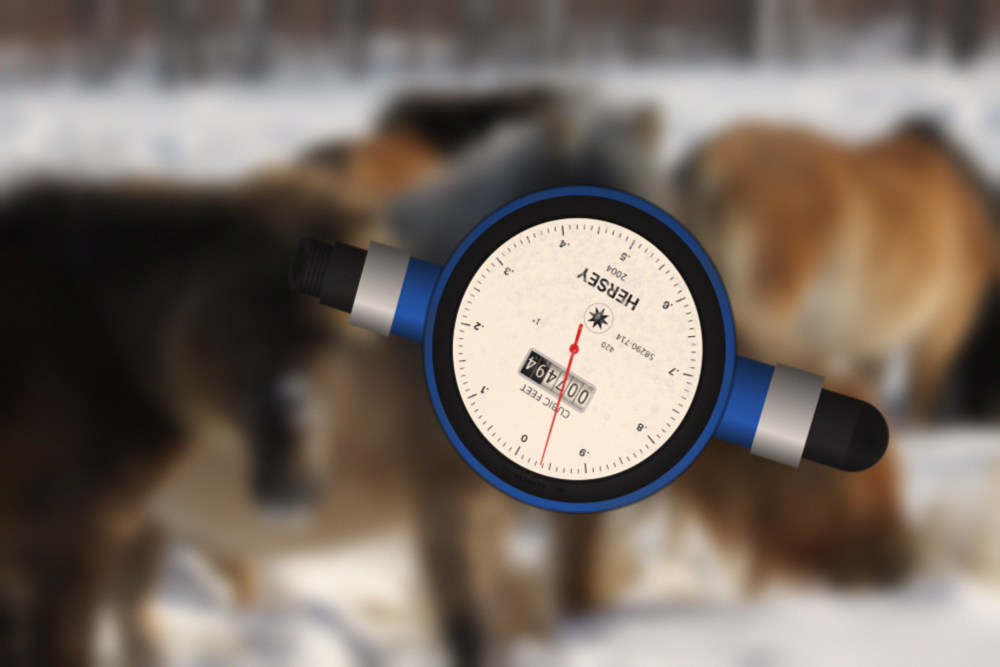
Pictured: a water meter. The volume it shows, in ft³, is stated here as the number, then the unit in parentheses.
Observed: 7493.96 (ft³)
